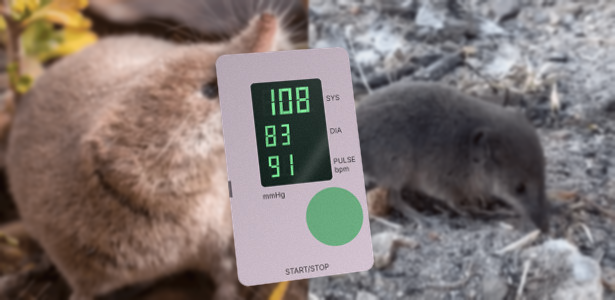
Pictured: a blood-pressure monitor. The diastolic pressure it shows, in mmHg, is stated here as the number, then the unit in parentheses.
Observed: 83 (mmHg)
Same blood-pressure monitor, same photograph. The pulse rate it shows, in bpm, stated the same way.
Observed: 91 (bpm)
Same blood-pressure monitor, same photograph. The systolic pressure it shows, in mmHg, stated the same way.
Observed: 108 (mmHg)
